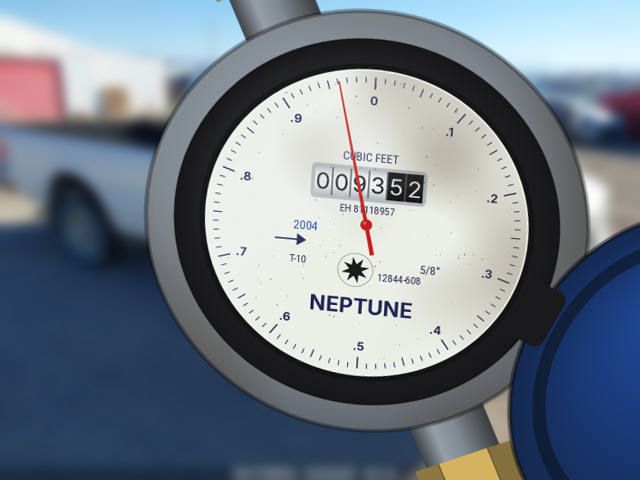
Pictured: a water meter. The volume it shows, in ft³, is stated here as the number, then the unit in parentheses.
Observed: 9351.96 (ft³)
